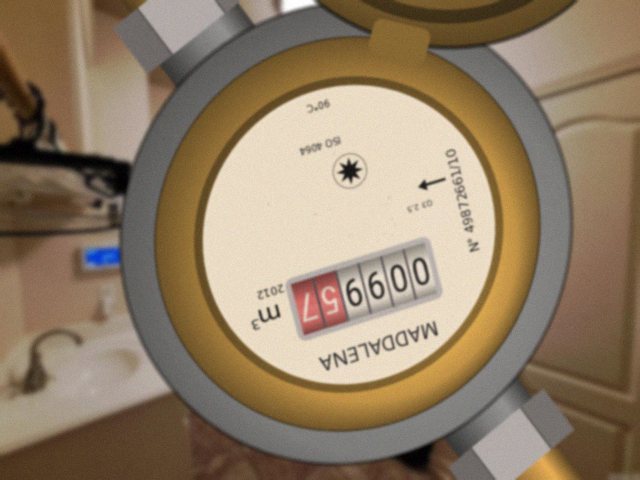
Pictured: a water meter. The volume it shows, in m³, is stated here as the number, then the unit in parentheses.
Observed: 99.57 (m³)
